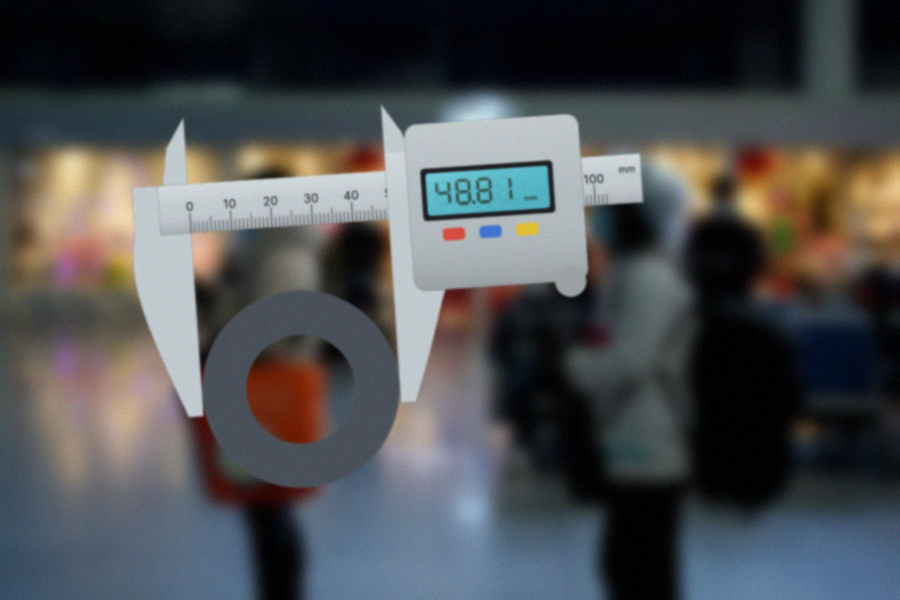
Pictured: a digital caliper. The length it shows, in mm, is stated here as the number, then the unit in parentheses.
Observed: 48.81 (mm)
